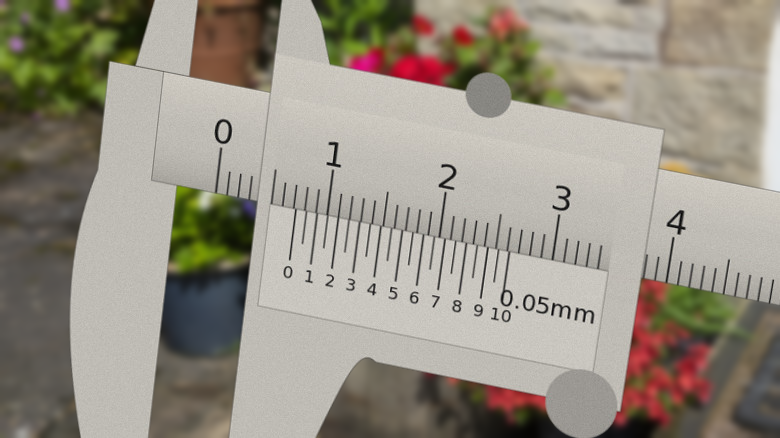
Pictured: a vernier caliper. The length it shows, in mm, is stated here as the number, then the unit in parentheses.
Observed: 7.2 (mm)
